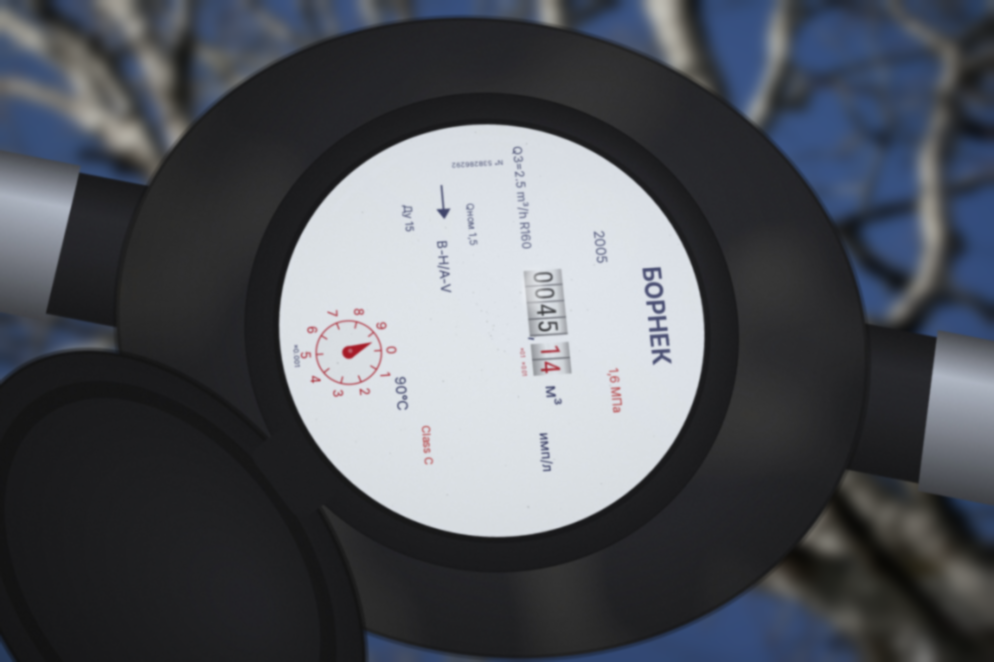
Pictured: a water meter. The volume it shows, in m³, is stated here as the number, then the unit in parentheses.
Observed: 45.139 (m³)
